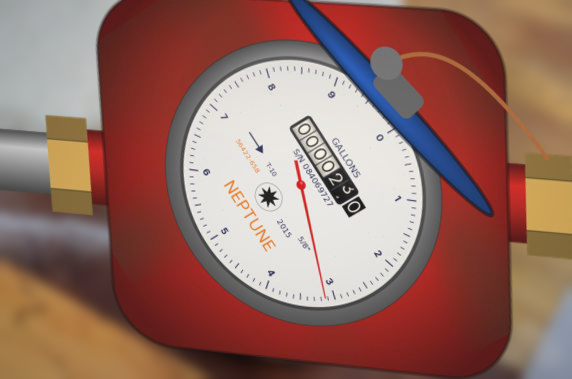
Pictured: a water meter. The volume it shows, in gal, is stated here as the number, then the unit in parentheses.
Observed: 233.1 (gal)
